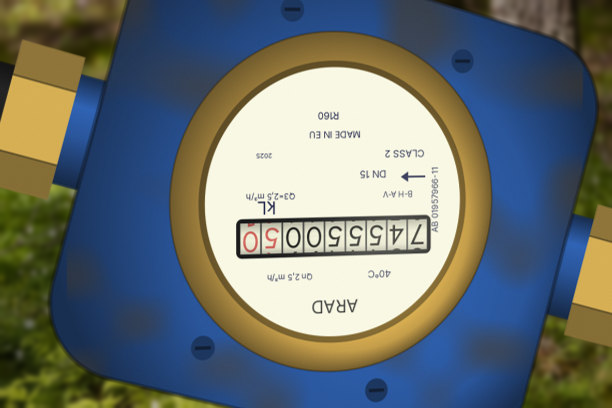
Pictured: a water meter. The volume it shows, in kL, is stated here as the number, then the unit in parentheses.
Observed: 7455500.50 (kL)
